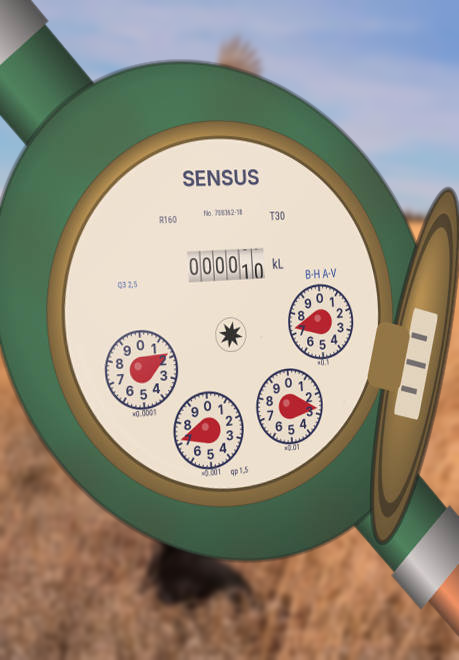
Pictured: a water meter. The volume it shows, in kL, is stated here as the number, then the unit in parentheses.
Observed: 9.7271 (kL)
